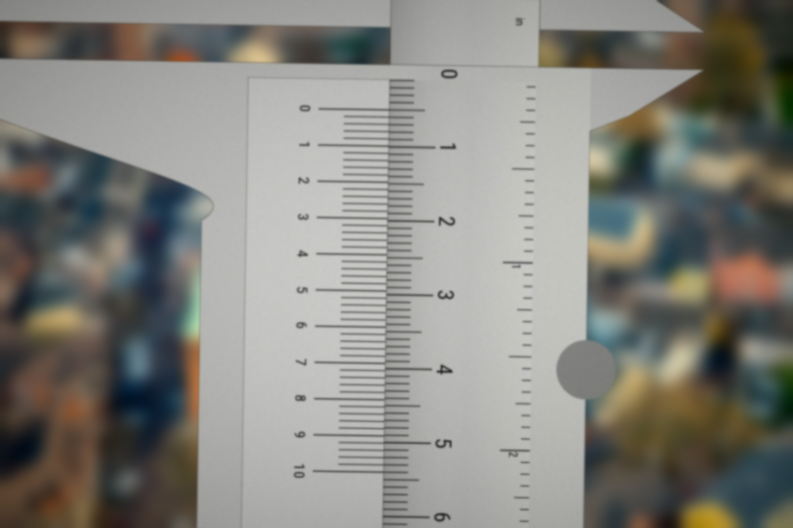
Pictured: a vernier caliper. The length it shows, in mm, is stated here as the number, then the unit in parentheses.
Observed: 5.0 (mm)
